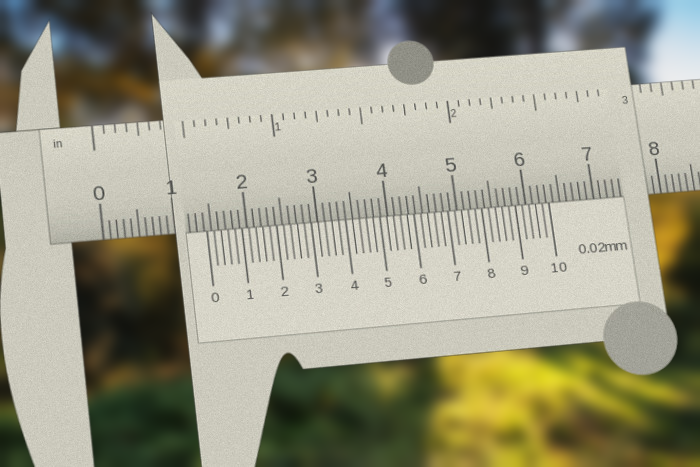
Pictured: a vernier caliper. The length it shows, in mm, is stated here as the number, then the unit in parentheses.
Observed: 14.4 (mm)
